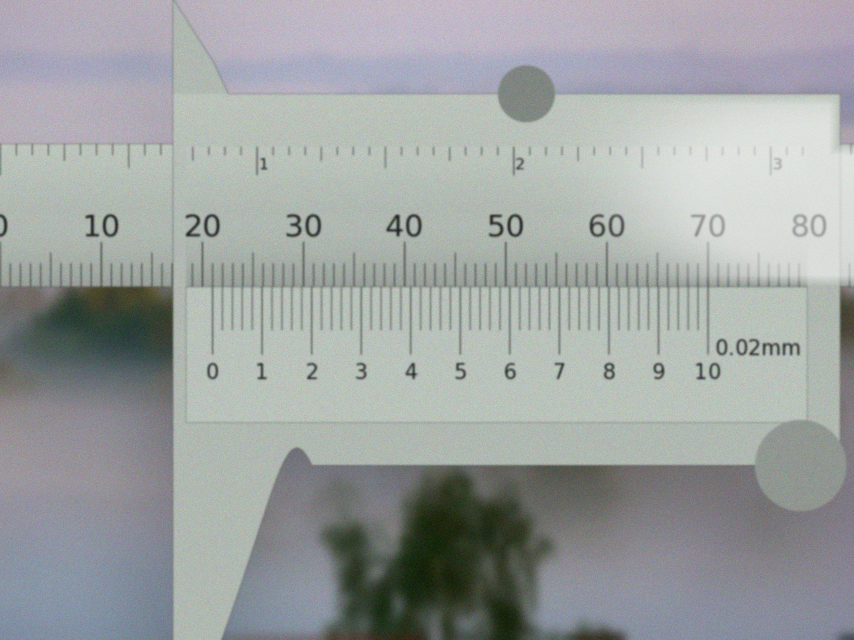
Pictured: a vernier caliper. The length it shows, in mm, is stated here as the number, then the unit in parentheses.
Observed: 21.0 (mm)
